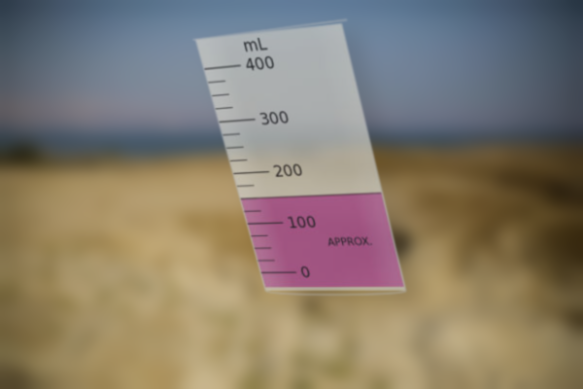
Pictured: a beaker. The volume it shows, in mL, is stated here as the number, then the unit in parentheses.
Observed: 150 (mL)
